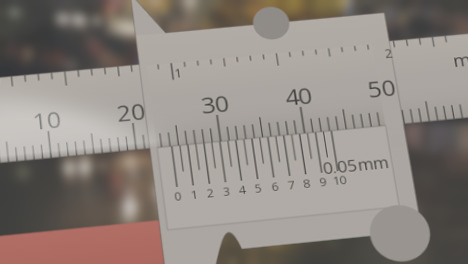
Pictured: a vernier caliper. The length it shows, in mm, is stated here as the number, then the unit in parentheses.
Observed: 24.2 (mm)
